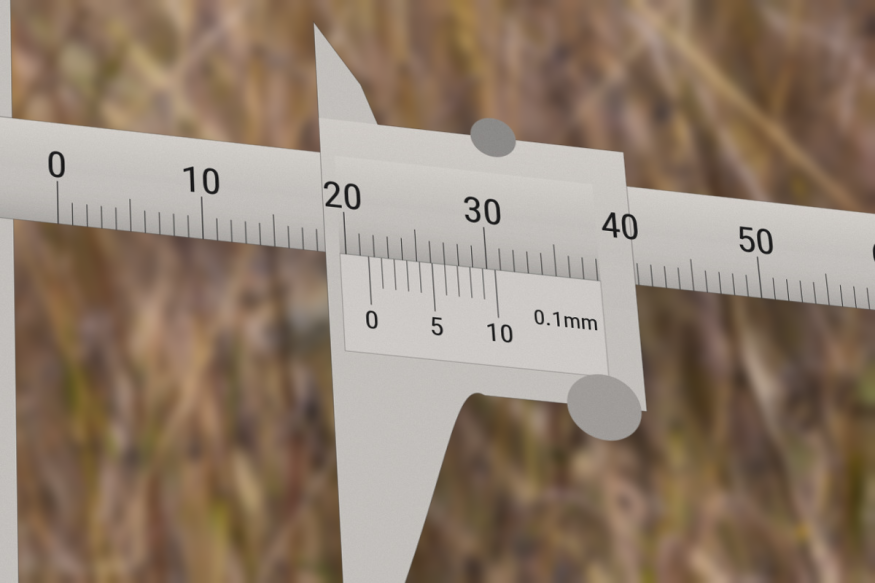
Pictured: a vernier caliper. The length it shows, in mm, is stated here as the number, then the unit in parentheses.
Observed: 21.6 (mm)
